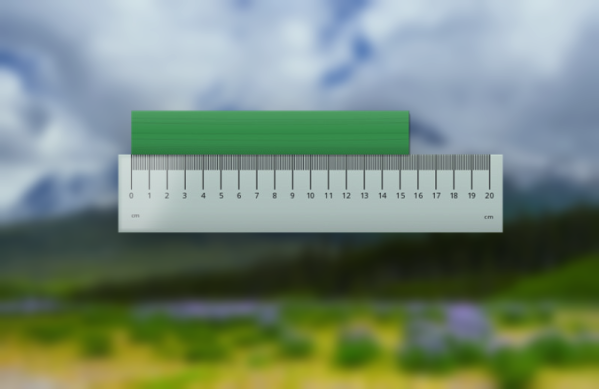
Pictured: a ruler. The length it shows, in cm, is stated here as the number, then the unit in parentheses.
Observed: 15.5 (cm)
